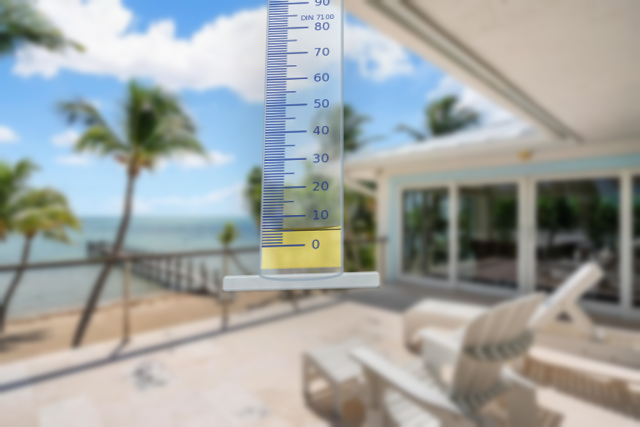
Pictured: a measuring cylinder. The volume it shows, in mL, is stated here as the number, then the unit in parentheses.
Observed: 5 (mL)
